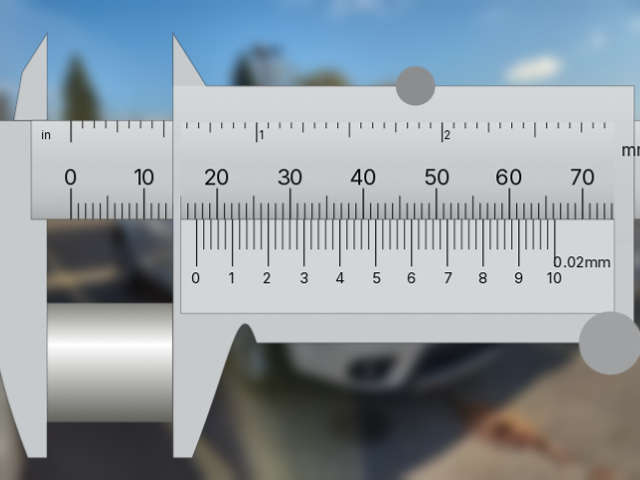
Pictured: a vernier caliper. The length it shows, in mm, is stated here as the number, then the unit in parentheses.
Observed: 17.2 (mm)
